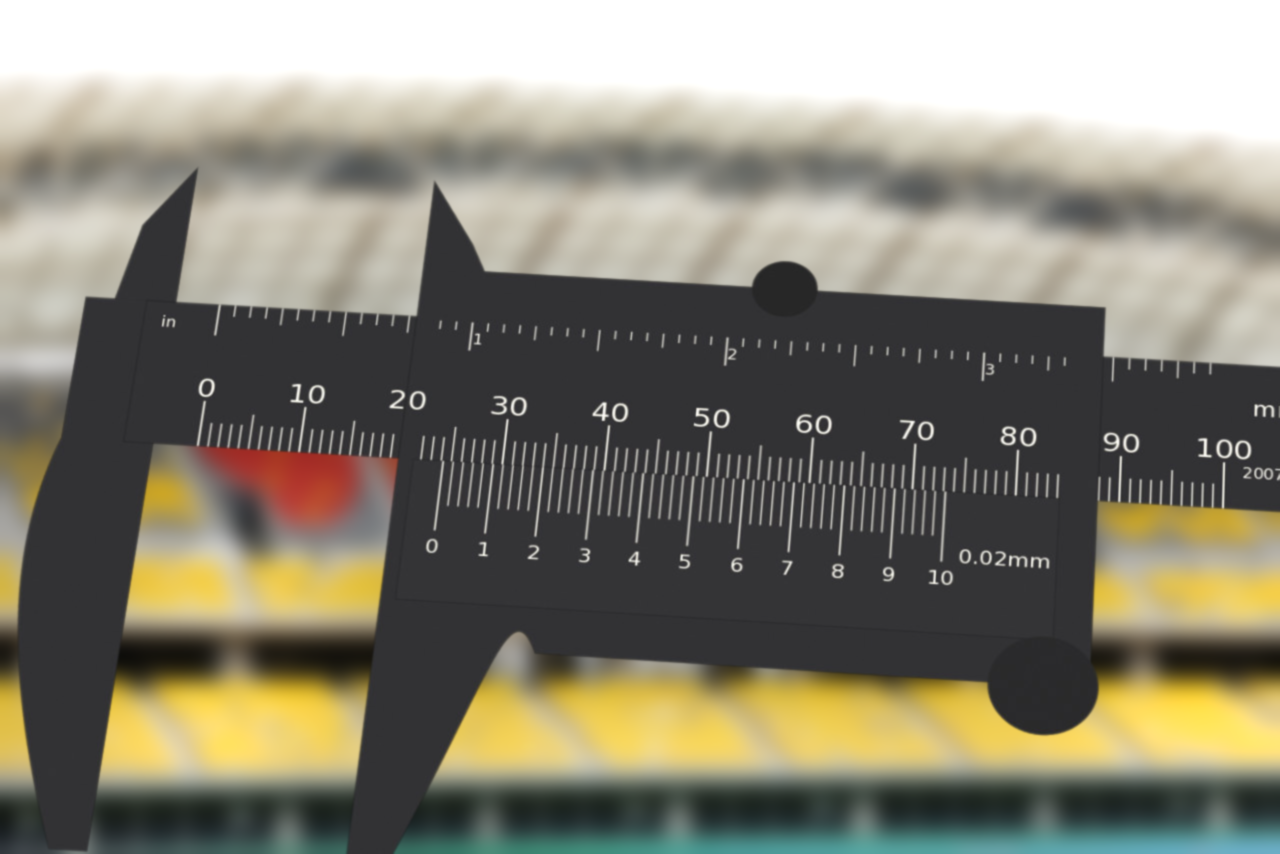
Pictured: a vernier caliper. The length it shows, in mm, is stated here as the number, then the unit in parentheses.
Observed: 24.2 (mm)
